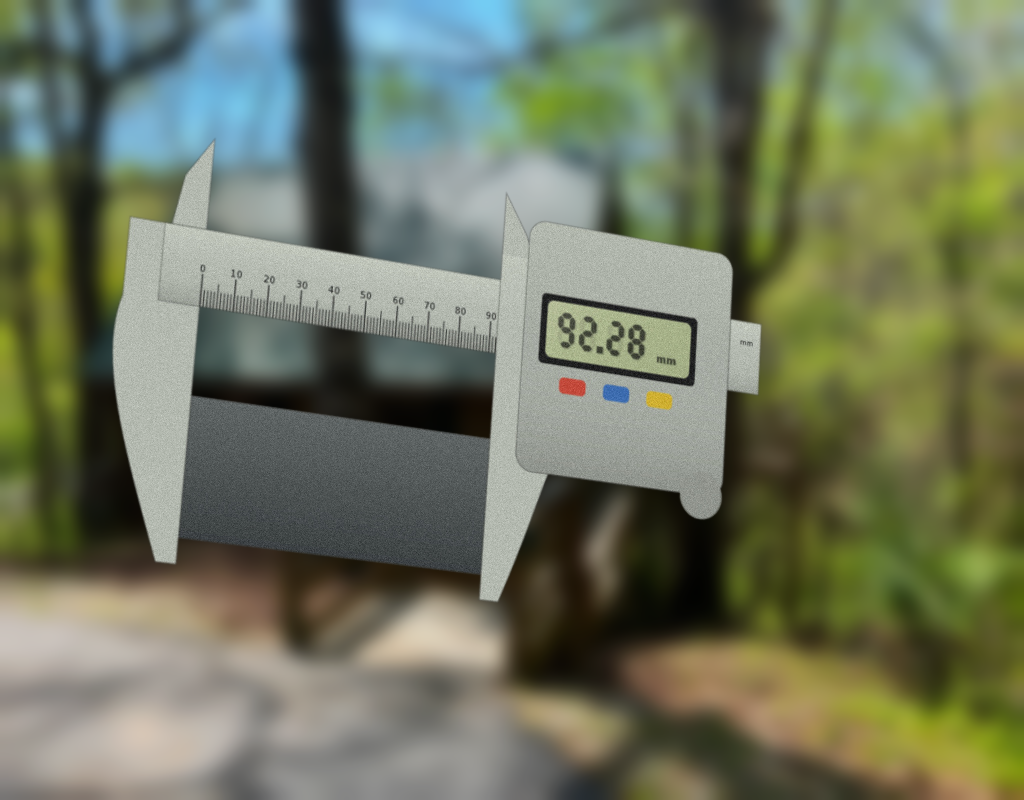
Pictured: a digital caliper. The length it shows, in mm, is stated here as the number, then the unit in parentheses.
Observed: 92.28 (mm)
